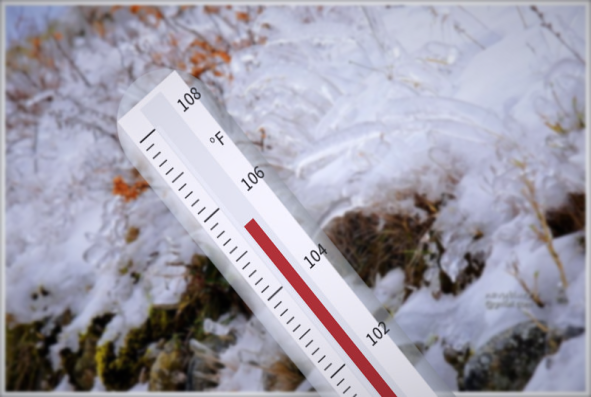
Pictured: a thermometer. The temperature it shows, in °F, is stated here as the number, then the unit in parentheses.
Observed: 105.4 (°F)
